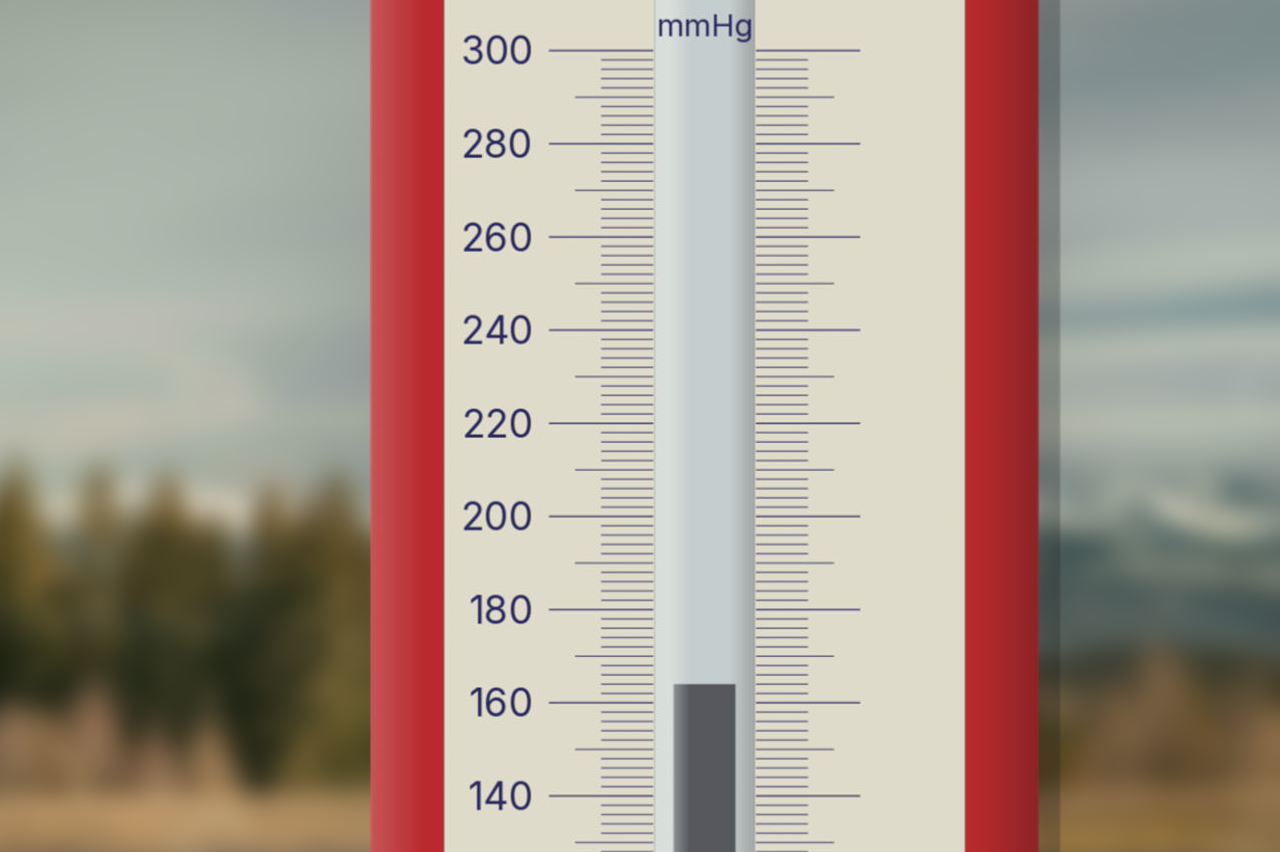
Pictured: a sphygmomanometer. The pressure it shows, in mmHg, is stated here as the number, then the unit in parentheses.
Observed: 164 (mmHg)
